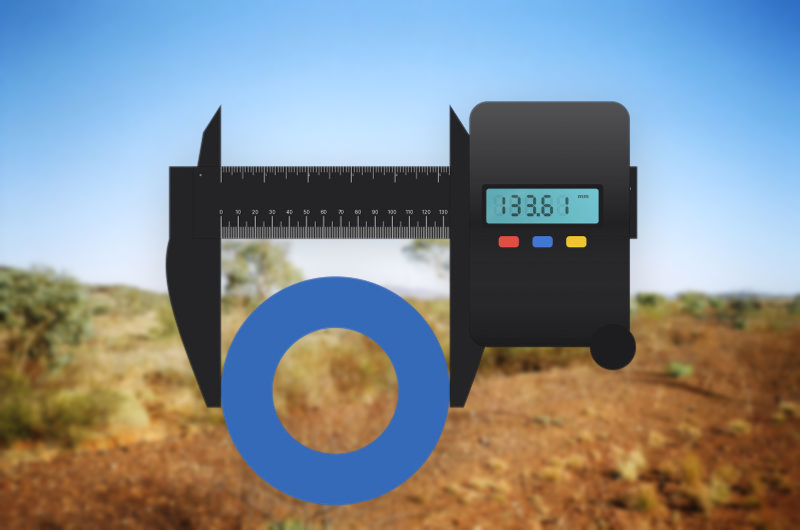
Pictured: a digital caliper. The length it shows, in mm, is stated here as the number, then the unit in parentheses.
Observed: 133.61 (mm)
